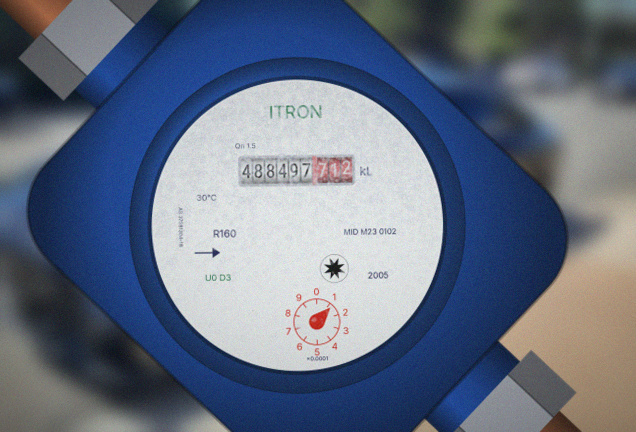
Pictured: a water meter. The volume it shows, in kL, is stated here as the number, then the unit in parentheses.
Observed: 488497.7121 (kL)
